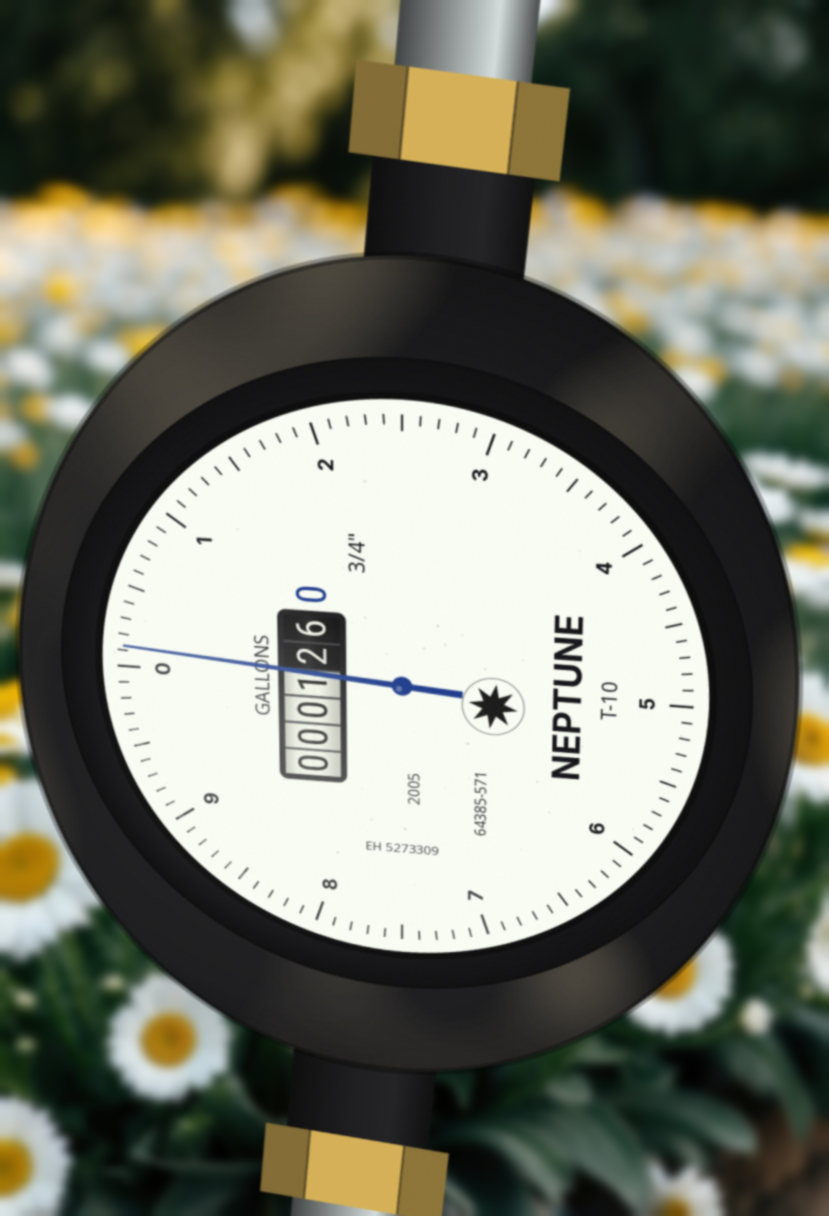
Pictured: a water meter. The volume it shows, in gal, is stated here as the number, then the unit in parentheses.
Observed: 1260.1 (gal)
